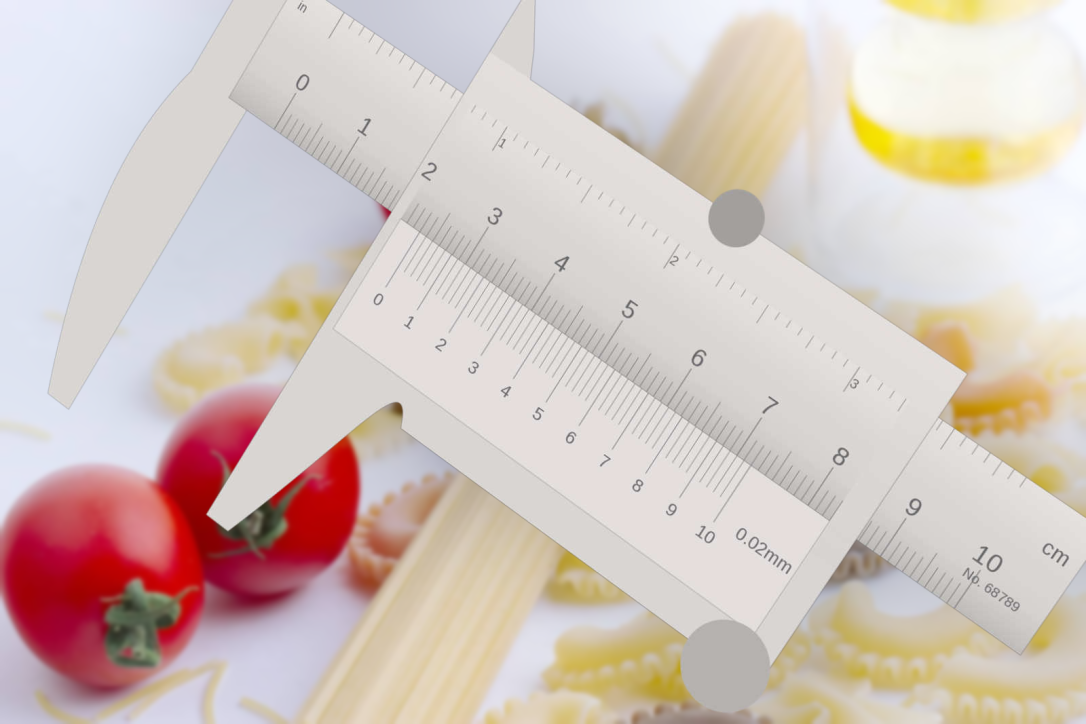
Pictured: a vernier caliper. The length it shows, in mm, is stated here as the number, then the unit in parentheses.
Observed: 23.0 (mm)
